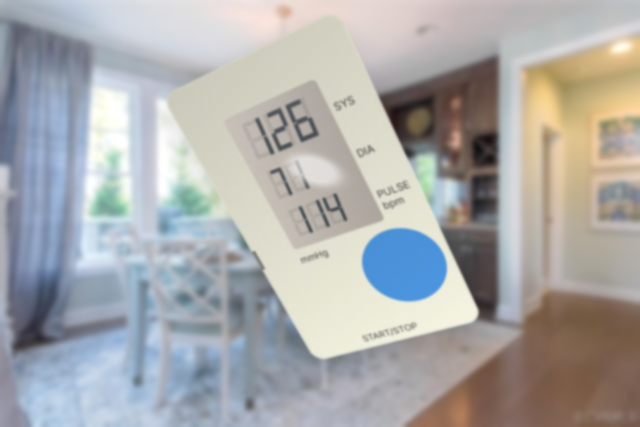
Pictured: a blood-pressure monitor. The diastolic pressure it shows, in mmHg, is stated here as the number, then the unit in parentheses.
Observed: 71 (mmHg)
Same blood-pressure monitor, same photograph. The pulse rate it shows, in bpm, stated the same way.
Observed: 114 (bpm)
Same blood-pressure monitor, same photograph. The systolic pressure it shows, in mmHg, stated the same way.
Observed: 126 (mmHg)
